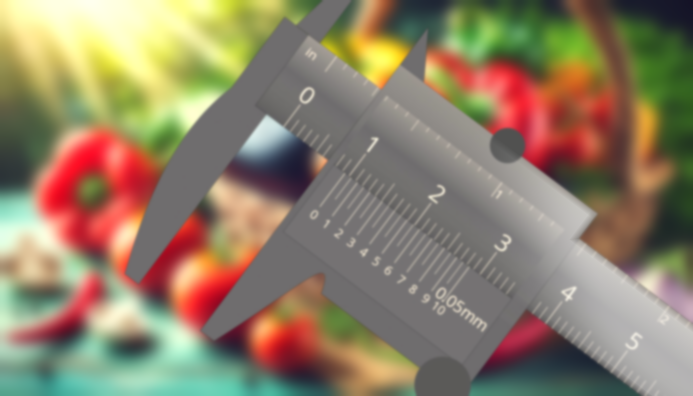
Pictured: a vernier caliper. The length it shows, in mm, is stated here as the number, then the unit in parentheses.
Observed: 9.4 (mm)
